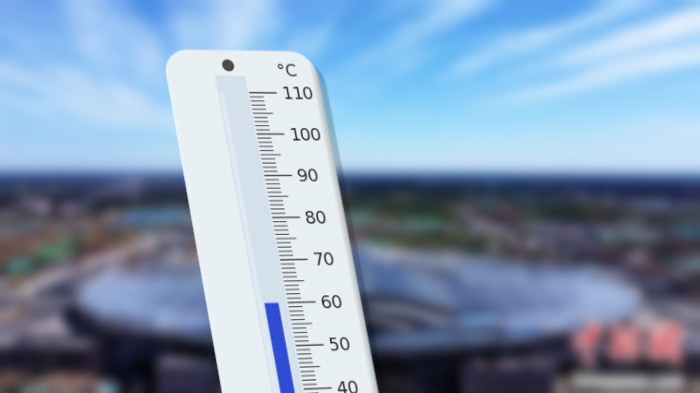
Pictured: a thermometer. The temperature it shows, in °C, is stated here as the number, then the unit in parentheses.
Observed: 60 (°C)
